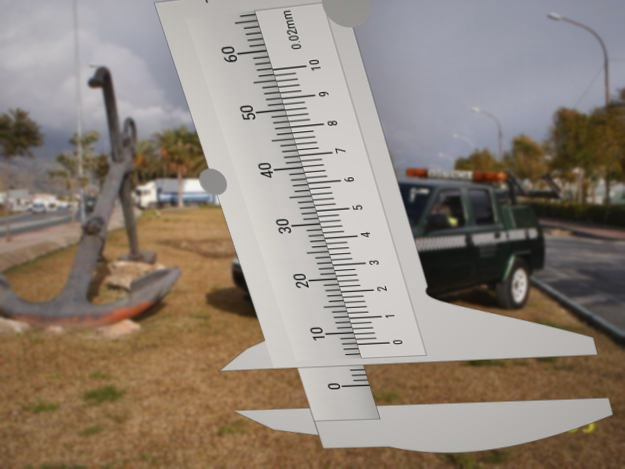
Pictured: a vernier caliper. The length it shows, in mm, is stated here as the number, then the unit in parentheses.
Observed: 7.8 (mm)
